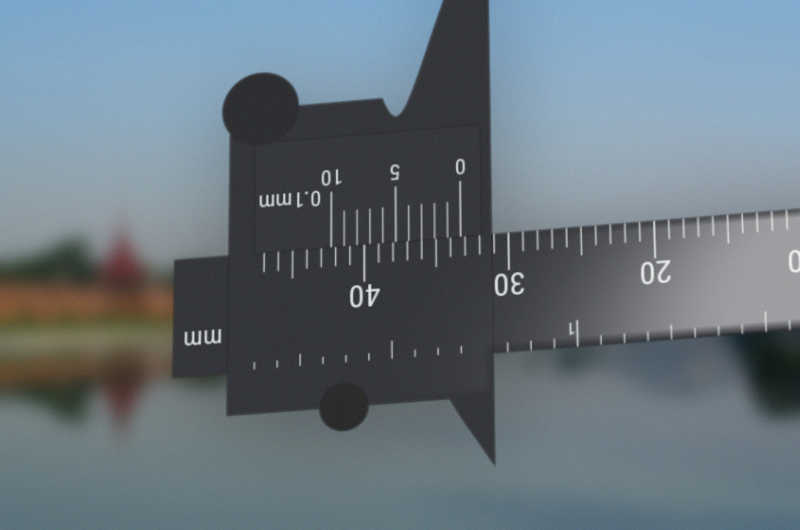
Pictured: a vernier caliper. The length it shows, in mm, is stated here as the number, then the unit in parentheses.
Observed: 33.3 (mm)
